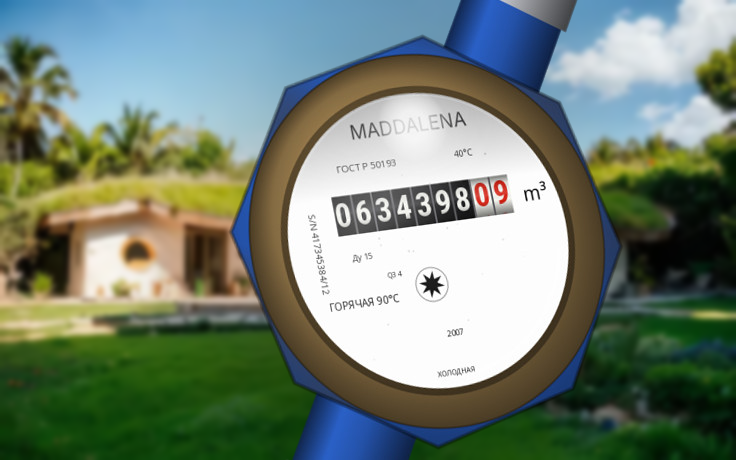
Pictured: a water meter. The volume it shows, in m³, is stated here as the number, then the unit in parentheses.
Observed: 634398.09 (m³)
